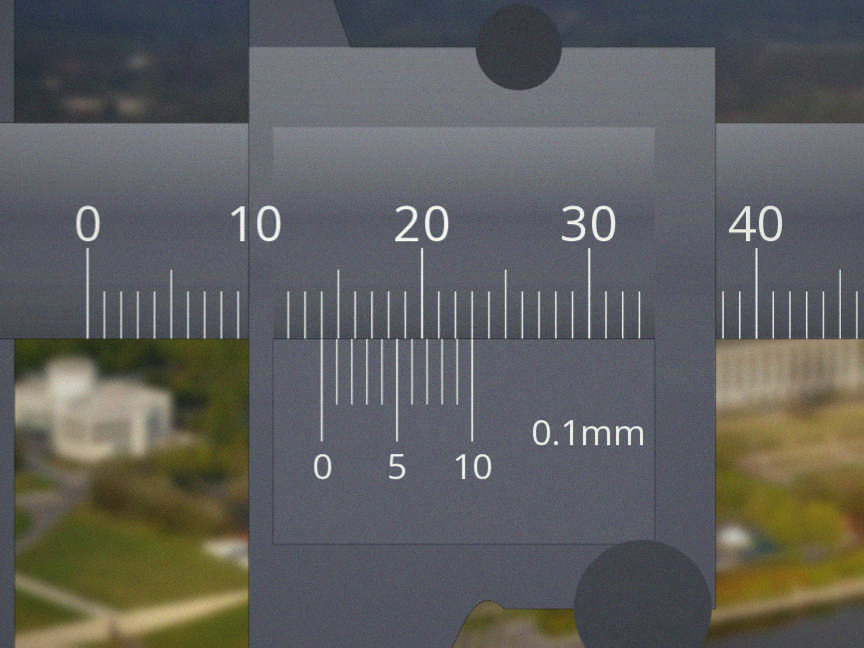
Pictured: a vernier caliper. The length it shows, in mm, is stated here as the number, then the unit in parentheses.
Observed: 14.0 (mm)
